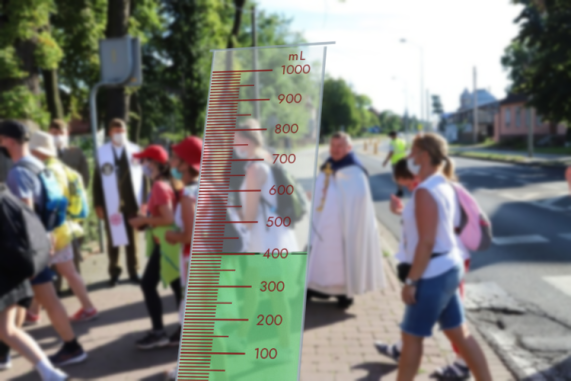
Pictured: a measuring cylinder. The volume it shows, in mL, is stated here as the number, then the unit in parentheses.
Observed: 400 (mL)
